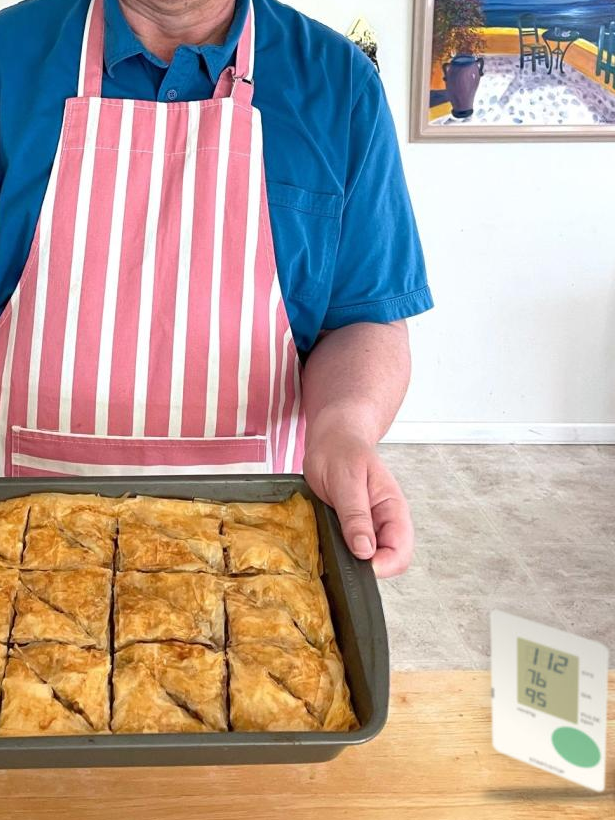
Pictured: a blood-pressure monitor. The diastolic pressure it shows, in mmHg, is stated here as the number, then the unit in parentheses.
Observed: 76 (mmHg)
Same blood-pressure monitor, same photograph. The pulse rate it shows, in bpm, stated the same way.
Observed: 95 (bpm)
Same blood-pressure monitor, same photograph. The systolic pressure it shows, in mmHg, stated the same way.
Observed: 112 (mmHg)
